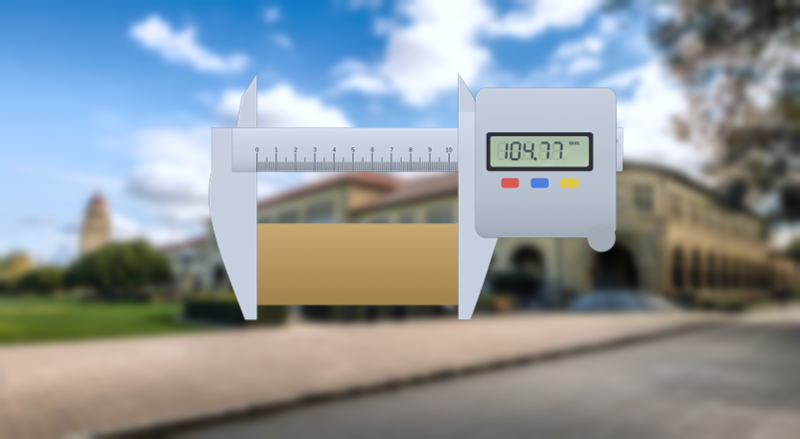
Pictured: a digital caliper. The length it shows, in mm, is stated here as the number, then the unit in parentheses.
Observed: 104.77 (mm)
